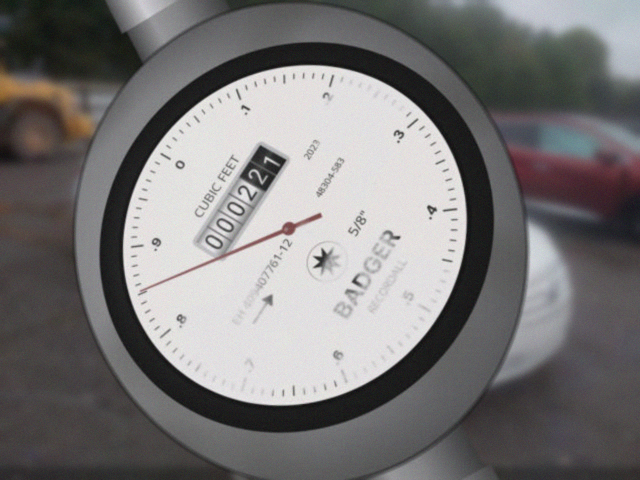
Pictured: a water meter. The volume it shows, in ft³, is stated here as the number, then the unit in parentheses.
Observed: 220.85 (ft³)
